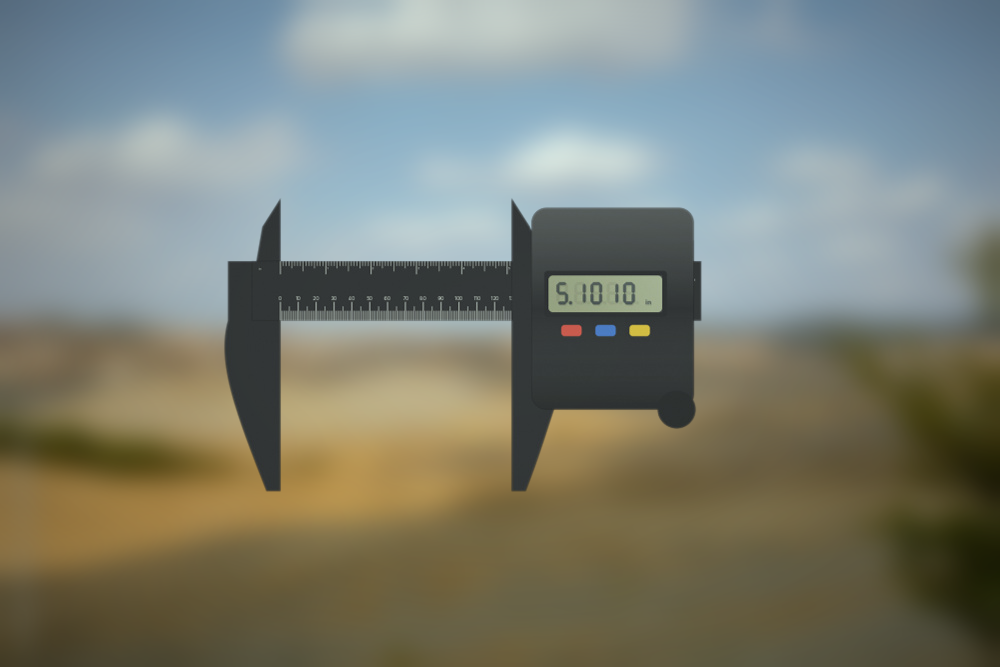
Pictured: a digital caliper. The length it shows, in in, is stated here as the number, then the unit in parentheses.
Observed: 5.1010 (in)
